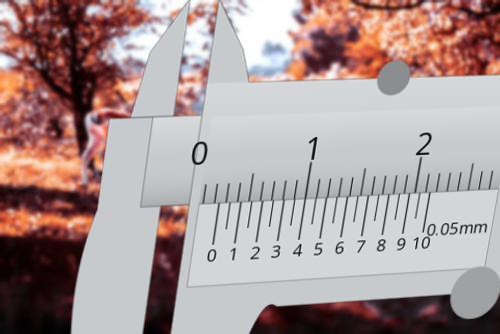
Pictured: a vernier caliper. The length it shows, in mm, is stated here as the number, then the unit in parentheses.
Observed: 2.4 (mm)
